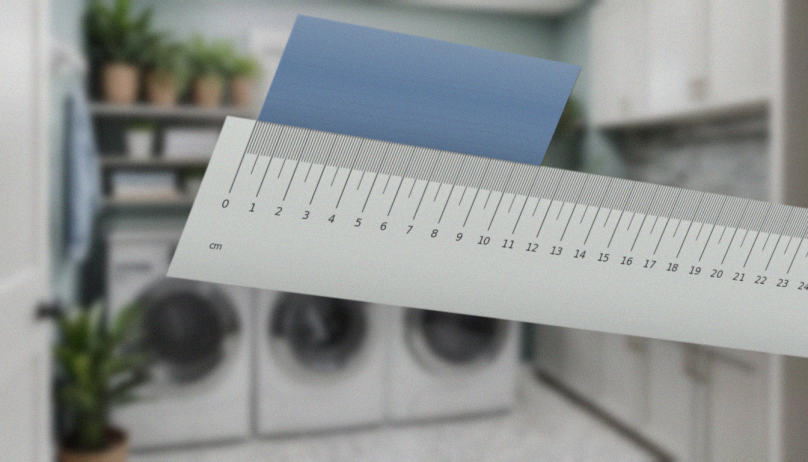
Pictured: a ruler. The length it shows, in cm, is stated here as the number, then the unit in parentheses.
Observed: 11 (cm)
